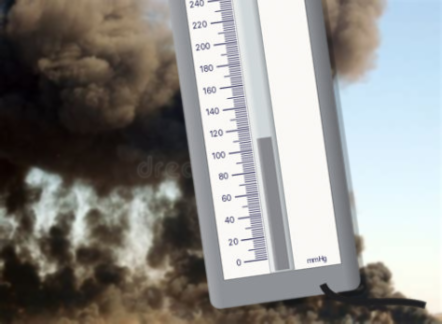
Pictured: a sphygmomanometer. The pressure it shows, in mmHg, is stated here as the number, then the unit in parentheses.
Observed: 110 (mmHg)
